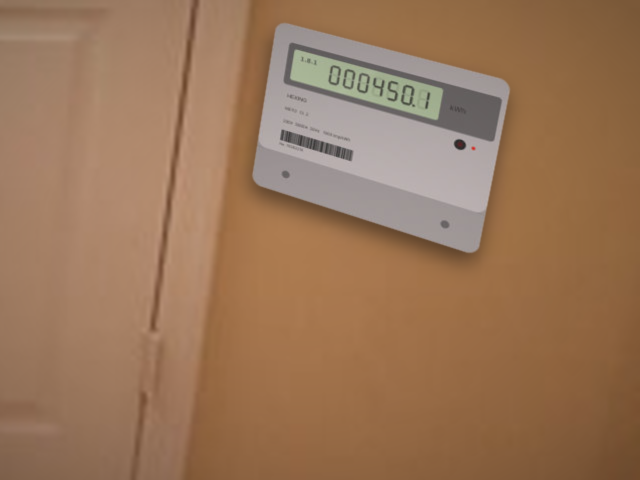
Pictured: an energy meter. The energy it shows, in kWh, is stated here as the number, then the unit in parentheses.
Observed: 450.1 (kWh)
